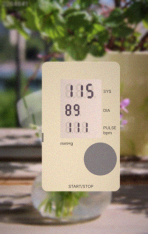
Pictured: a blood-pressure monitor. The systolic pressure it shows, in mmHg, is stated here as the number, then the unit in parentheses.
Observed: 115 (mmHg)
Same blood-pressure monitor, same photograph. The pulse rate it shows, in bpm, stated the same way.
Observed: 111 (bpm)
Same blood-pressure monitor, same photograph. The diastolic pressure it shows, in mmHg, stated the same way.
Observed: 89 (mmHg)
